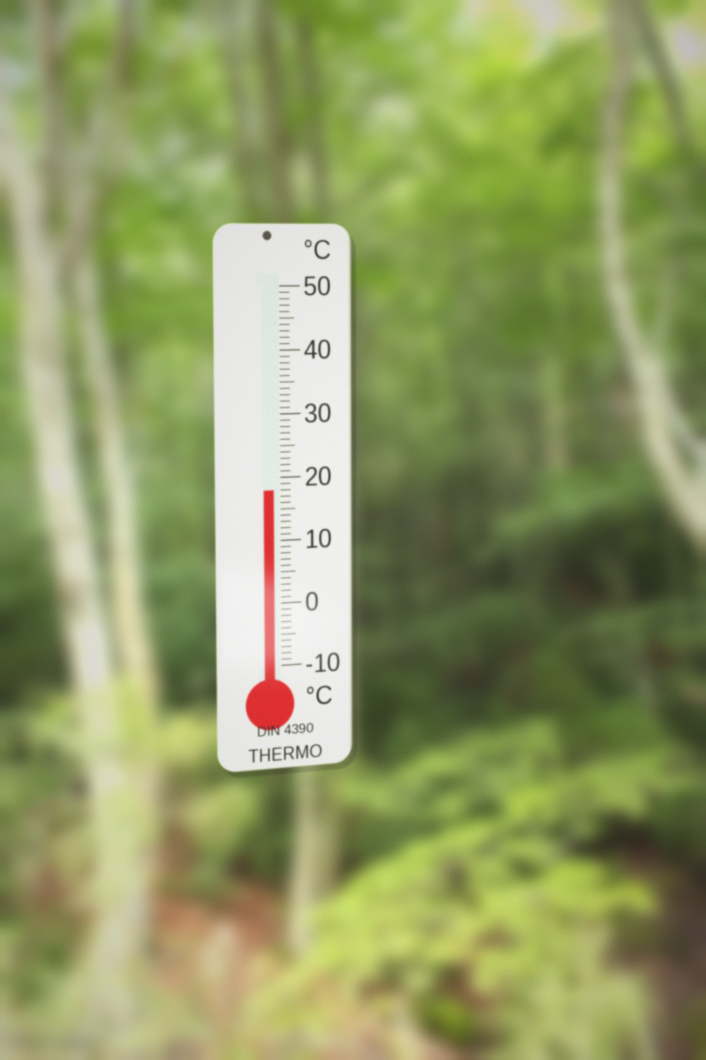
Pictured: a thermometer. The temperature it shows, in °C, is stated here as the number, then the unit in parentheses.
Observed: 18 (°C)
